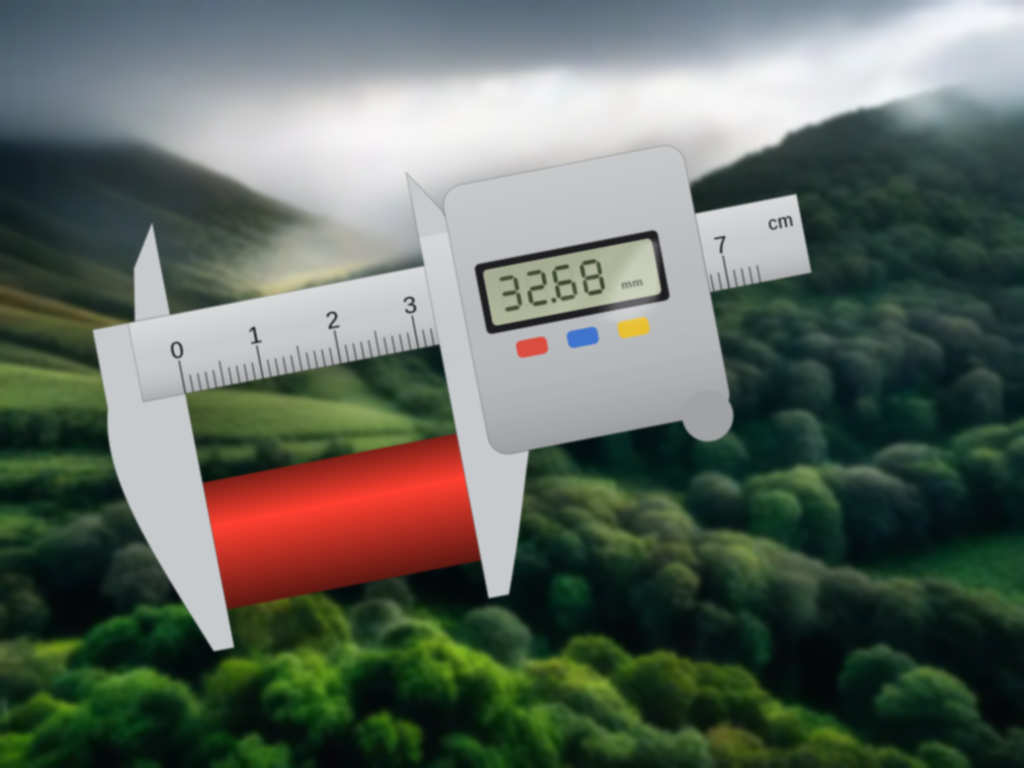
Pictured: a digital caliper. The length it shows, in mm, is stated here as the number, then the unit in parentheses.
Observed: 32.68 (mm)
